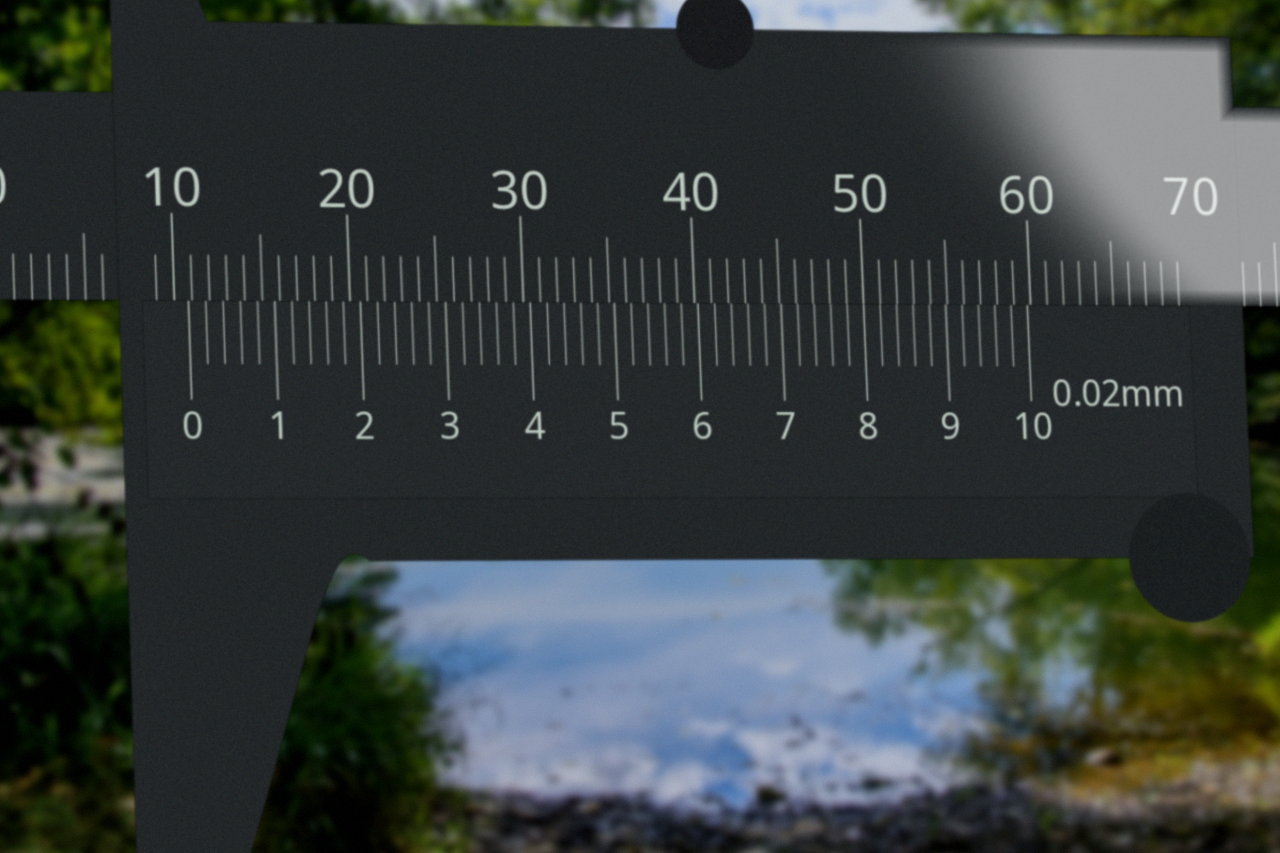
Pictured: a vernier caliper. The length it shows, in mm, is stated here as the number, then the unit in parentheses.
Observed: 10.8 (mm)
